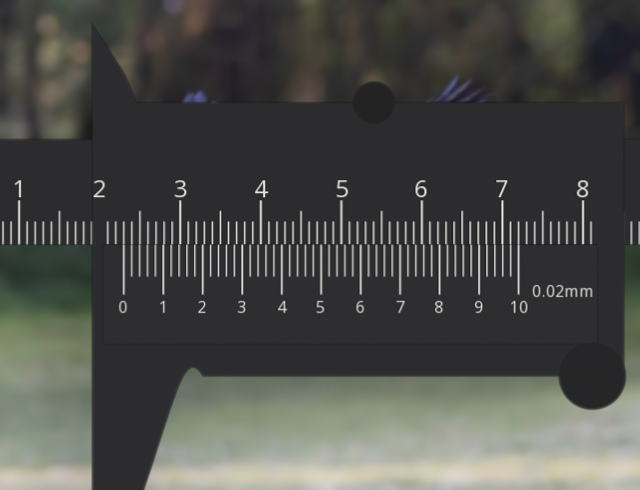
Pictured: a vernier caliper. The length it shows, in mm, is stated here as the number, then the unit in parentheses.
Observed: 23.0 (mm)
